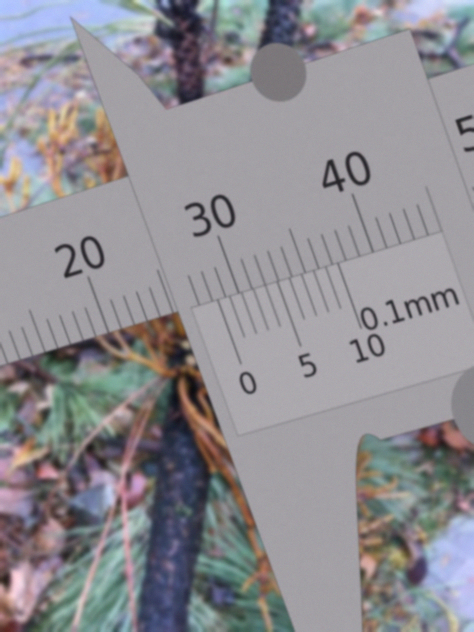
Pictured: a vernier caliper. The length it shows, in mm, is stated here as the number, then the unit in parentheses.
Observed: 28.4 (mm)
